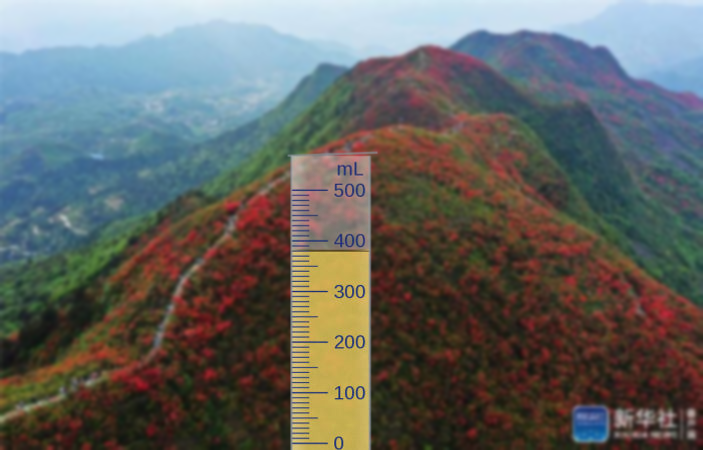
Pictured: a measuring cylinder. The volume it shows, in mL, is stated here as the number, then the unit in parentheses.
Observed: 380 (mL)
